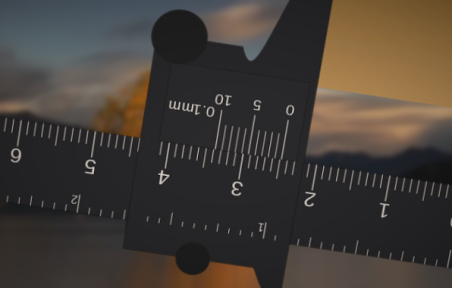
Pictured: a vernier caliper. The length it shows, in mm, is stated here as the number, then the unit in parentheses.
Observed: 24.8 (mm)
